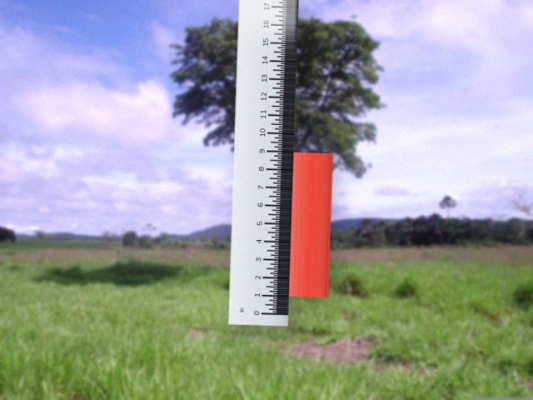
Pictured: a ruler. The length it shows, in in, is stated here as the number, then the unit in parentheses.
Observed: 8 (in)
